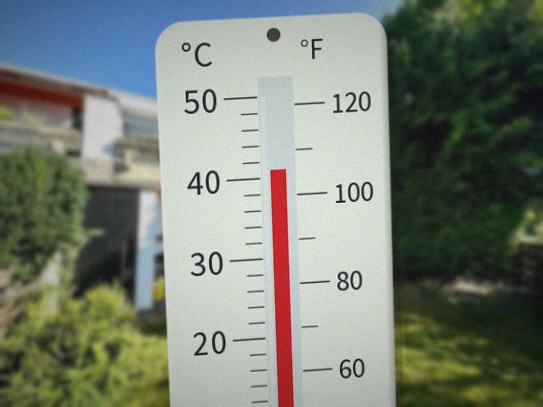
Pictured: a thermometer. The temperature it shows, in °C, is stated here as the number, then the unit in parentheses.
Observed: 41 (°C)
